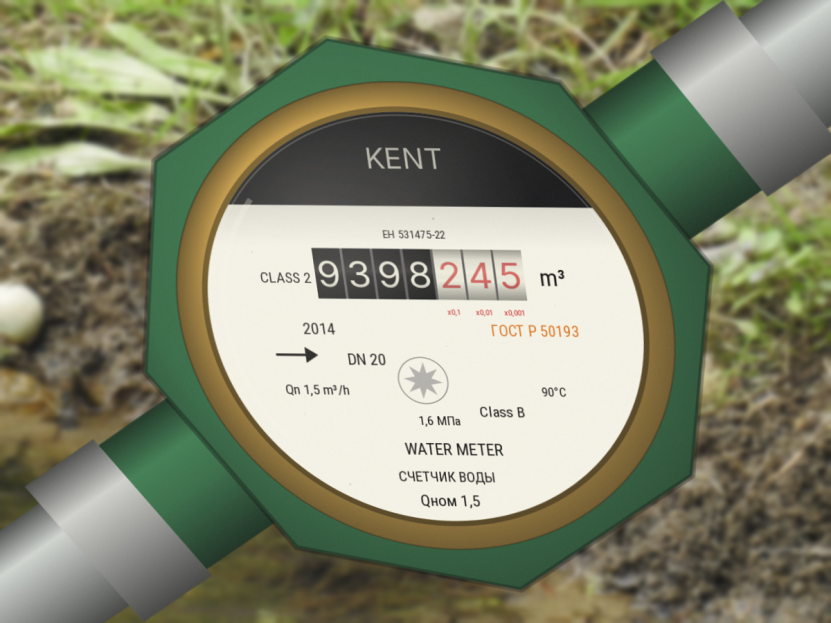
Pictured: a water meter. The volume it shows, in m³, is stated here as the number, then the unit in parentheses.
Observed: 9398.245 (m³)
